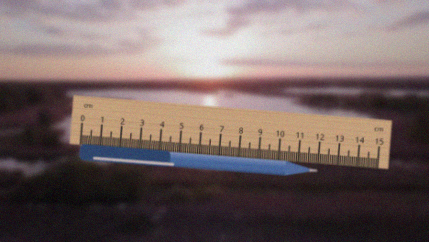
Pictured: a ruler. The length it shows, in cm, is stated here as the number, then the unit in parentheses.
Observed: 12 (cm)
